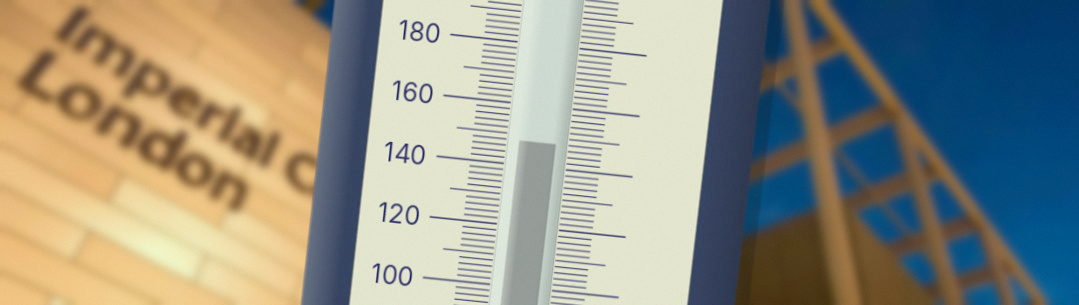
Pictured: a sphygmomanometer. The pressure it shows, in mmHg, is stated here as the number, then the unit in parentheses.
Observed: 148 (mmHg)
